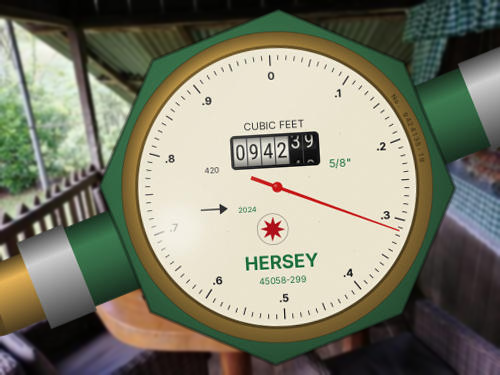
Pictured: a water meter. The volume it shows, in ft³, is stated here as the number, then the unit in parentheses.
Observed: 94239.31 (ft³)
